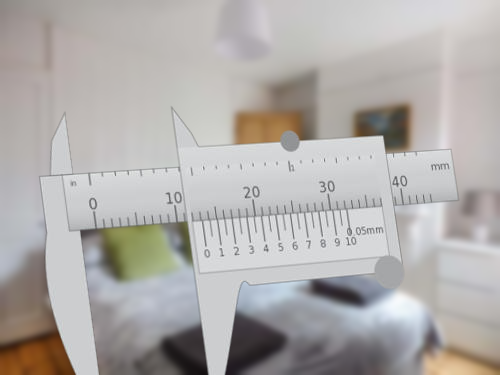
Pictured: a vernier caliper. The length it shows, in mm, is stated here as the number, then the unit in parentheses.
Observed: 13.2 (mm)
